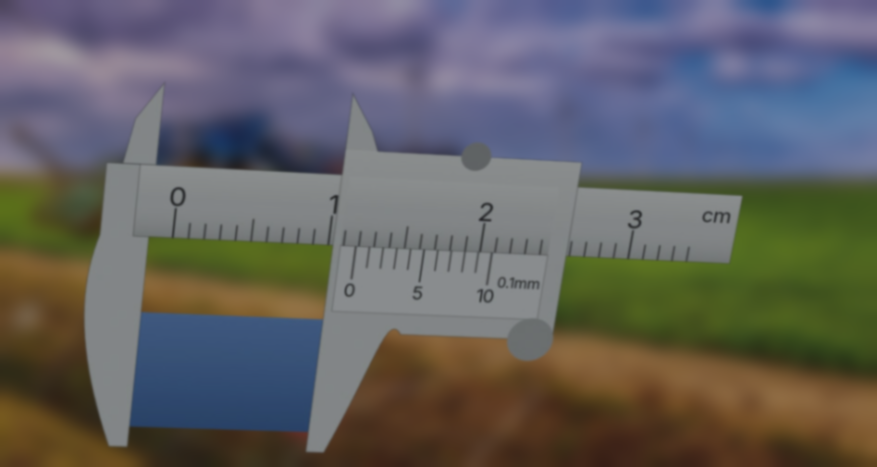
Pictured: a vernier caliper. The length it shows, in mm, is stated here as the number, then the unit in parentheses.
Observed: 11.8 (mm)
